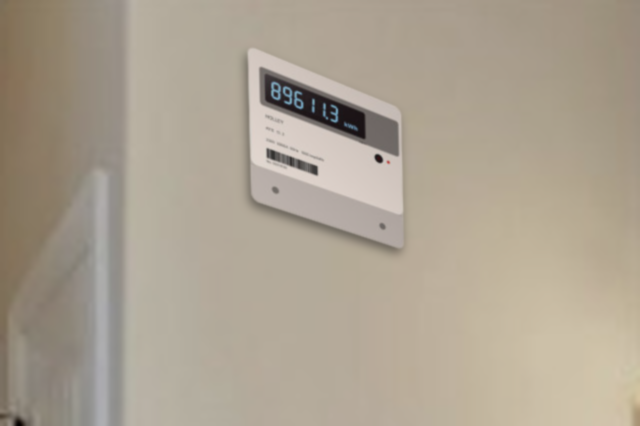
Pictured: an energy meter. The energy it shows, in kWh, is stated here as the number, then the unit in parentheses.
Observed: 89611.3 (kWh)
